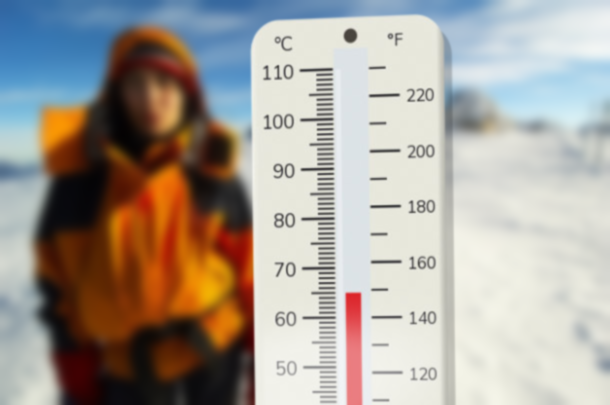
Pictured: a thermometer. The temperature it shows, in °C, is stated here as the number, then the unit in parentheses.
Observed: 65 (°C)
